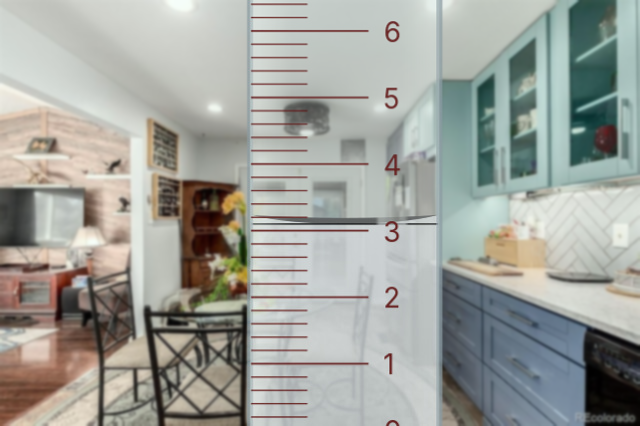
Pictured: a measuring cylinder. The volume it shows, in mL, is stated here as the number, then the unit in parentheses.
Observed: 3.1 (mL)
